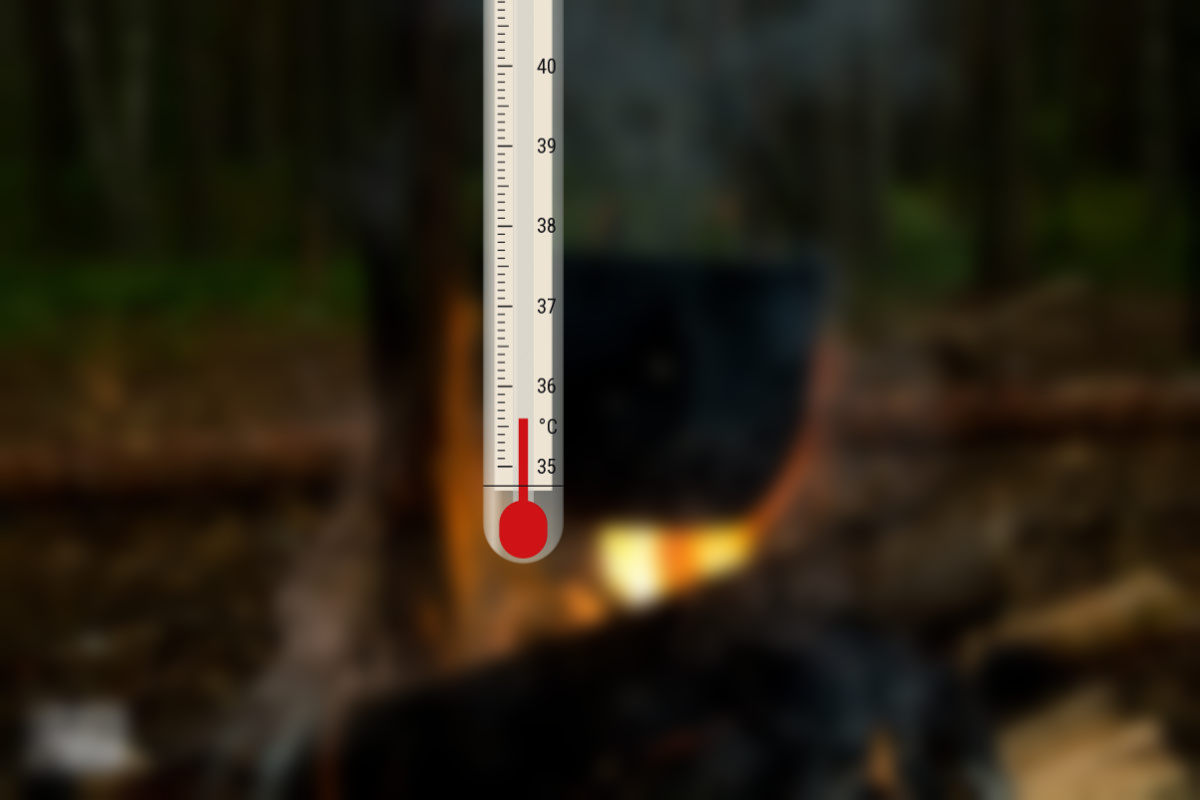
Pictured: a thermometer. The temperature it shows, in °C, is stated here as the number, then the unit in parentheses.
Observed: 35.6 (°C)
